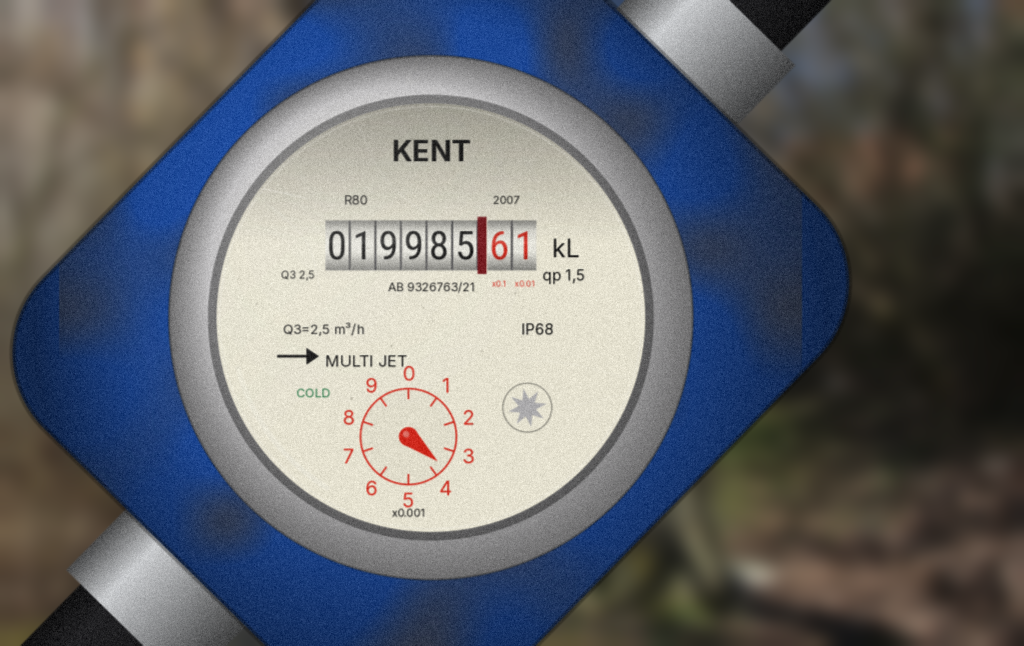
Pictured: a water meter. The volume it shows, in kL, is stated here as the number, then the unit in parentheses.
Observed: 19985.613 (kL)
